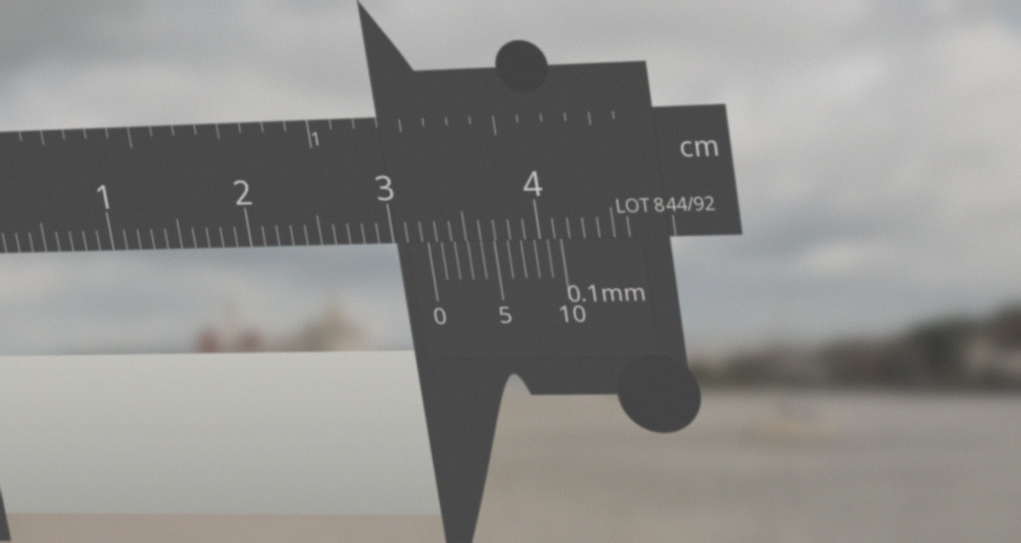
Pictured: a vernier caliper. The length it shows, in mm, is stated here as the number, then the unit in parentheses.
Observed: 32.4 (mm)
